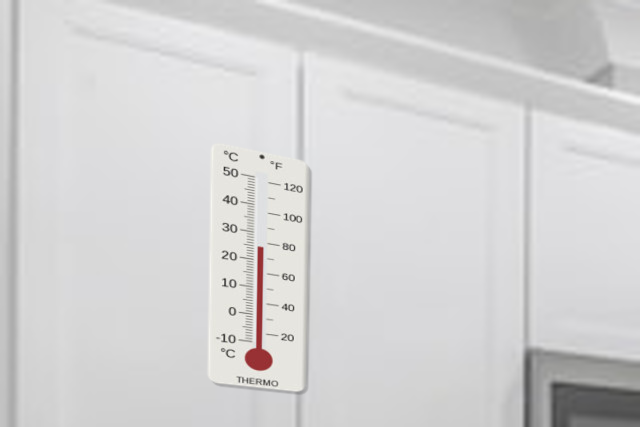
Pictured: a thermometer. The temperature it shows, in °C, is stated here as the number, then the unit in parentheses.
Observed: 25 (°C)
